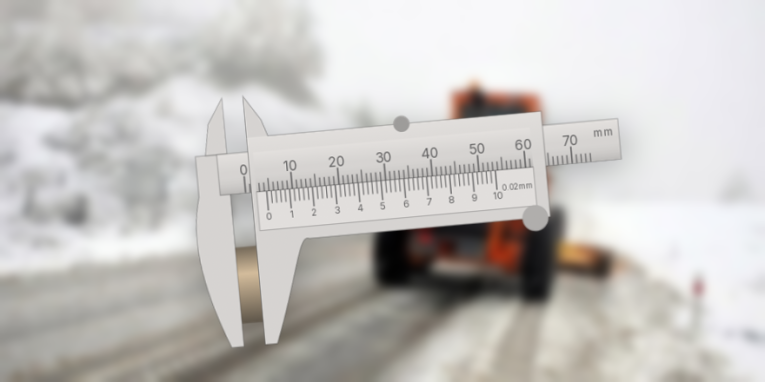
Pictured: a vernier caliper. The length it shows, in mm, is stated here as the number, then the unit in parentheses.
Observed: 4.5 (mm)
